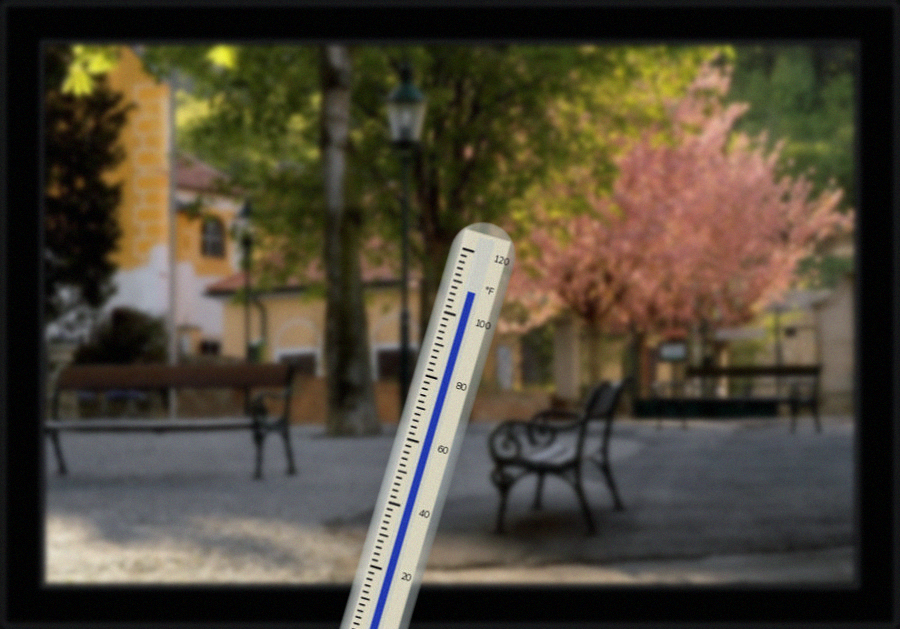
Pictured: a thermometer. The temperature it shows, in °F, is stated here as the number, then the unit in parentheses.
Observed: 108 (°F)
